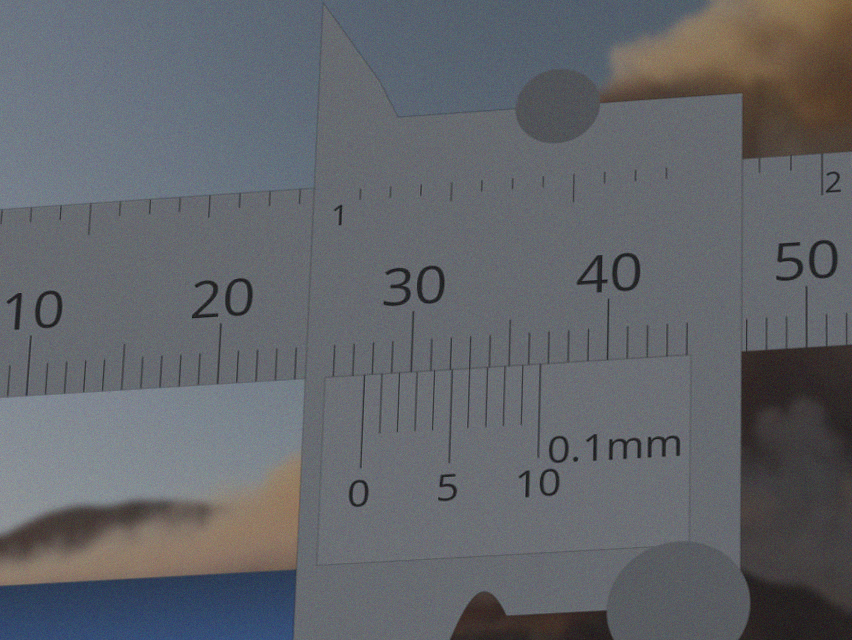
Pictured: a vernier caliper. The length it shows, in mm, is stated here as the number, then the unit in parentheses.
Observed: 27.6 (mm)
